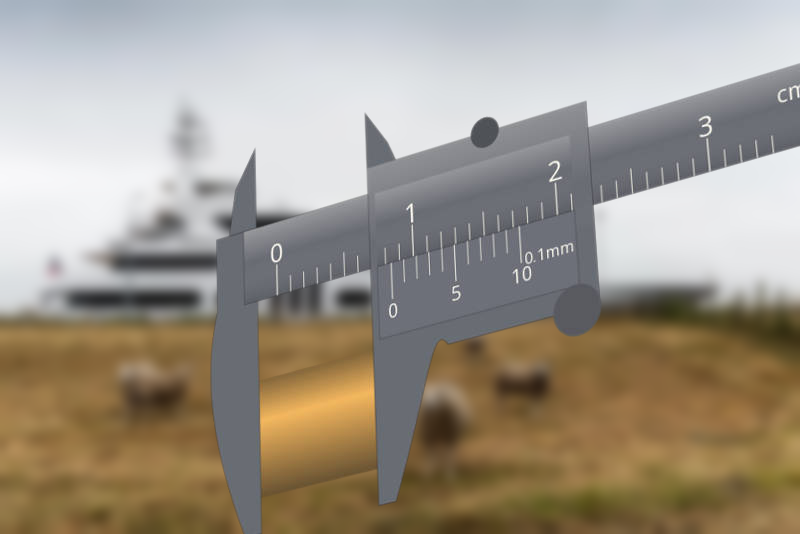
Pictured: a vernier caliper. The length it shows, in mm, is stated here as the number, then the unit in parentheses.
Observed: 8.4 (mm)
